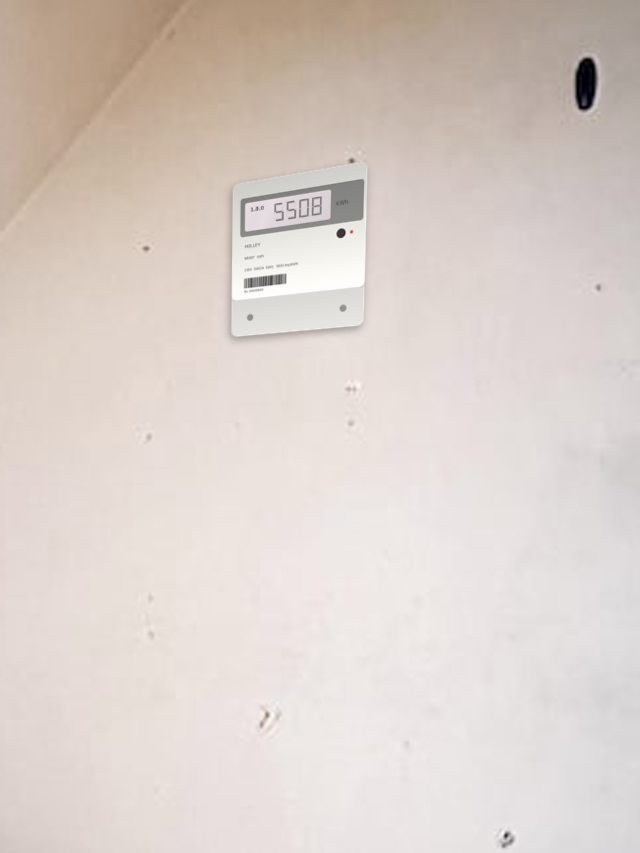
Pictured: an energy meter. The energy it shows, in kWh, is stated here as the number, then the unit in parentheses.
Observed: 5508 (kWh)
